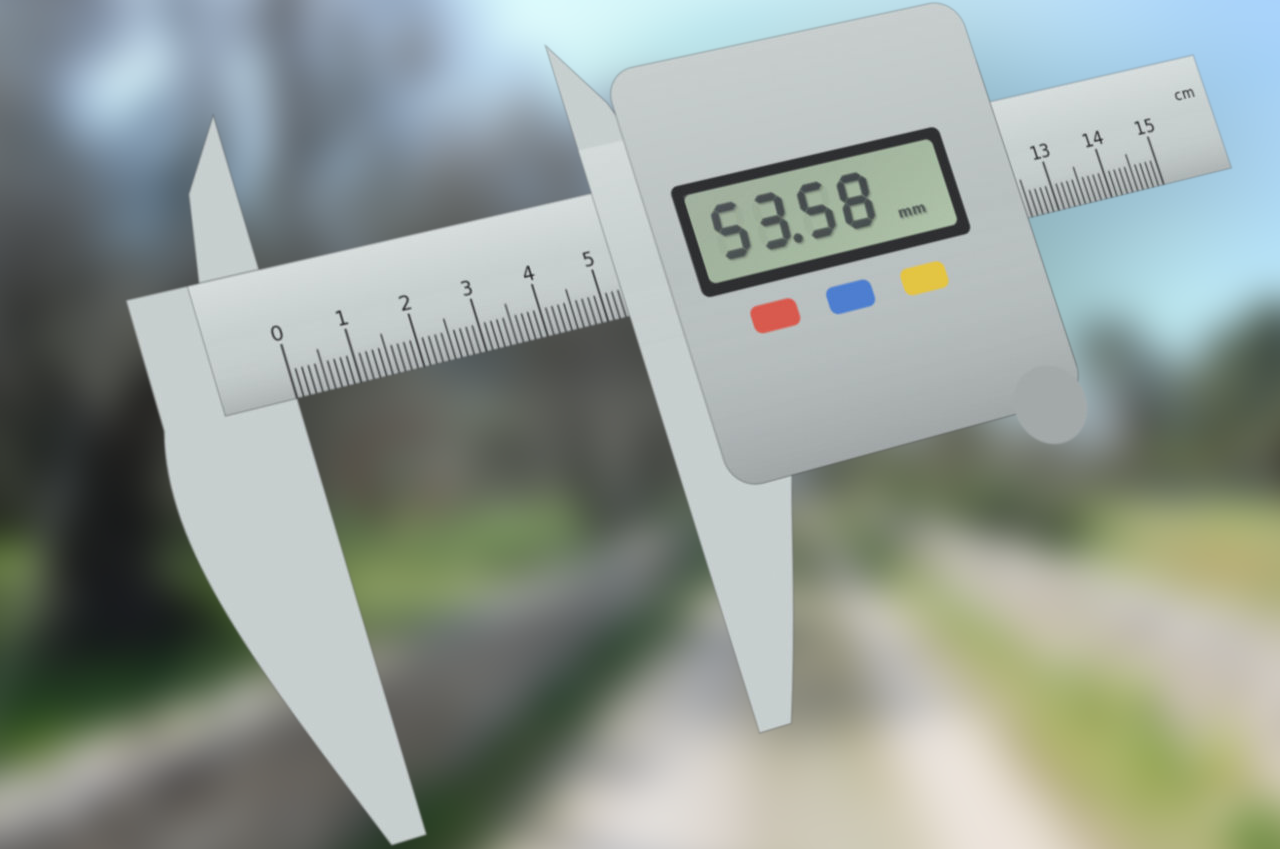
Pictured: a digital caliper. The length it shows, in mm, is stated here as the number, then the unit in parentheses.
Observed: 53.58 (mm)
